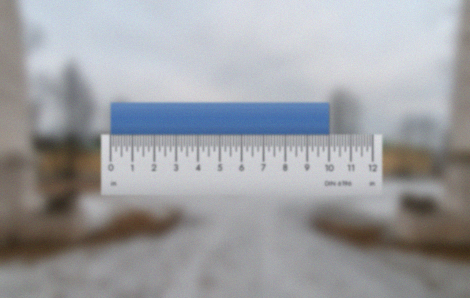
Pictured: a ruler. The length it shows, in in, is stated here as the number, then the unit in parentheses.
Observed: 10 (in)
